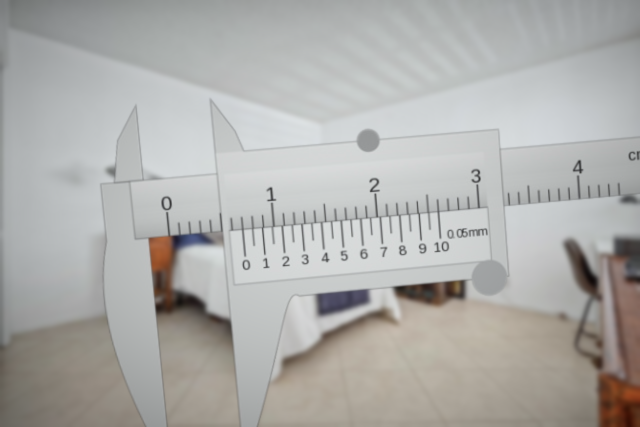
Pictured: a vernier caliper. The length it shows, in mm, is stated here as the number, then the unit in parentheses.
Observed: 7.0 (mm)
